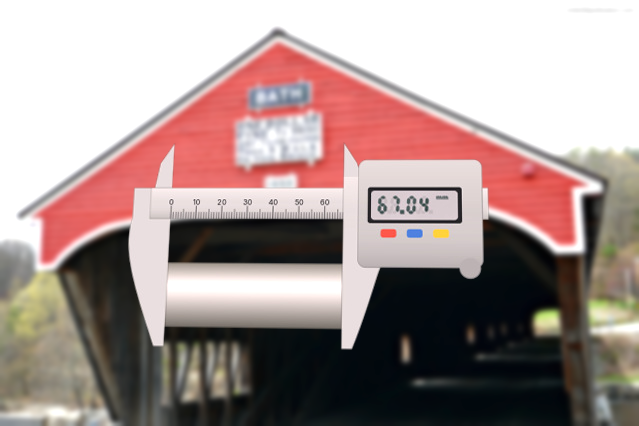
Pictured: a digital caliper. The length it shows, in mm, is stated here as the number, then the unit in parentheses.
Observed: 67.04 (mm)
